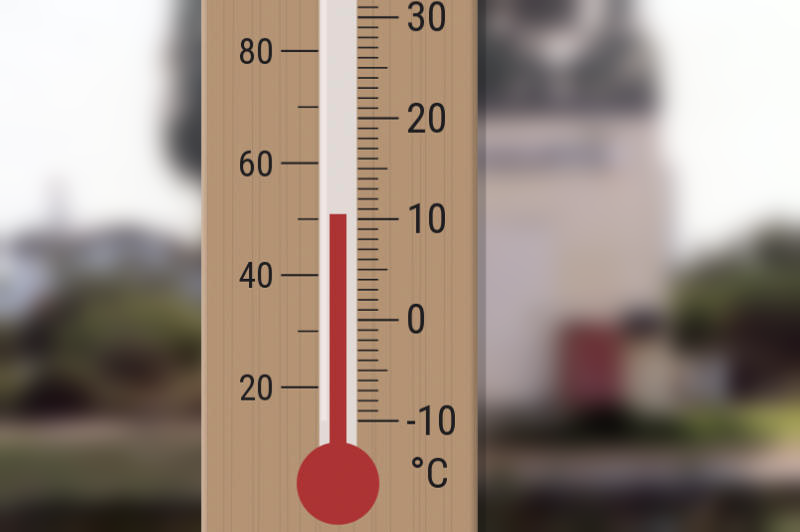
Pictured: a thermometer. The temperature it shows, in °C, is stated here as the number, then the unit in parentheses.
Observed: 10.5 (°C)
